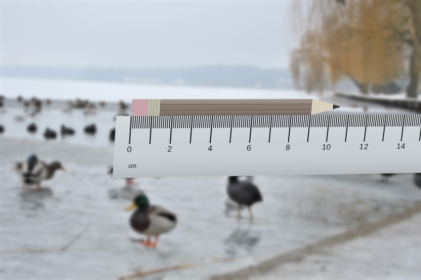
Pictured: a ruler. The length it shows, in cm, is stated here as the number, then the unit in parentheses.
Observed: 10.5 (cm)
